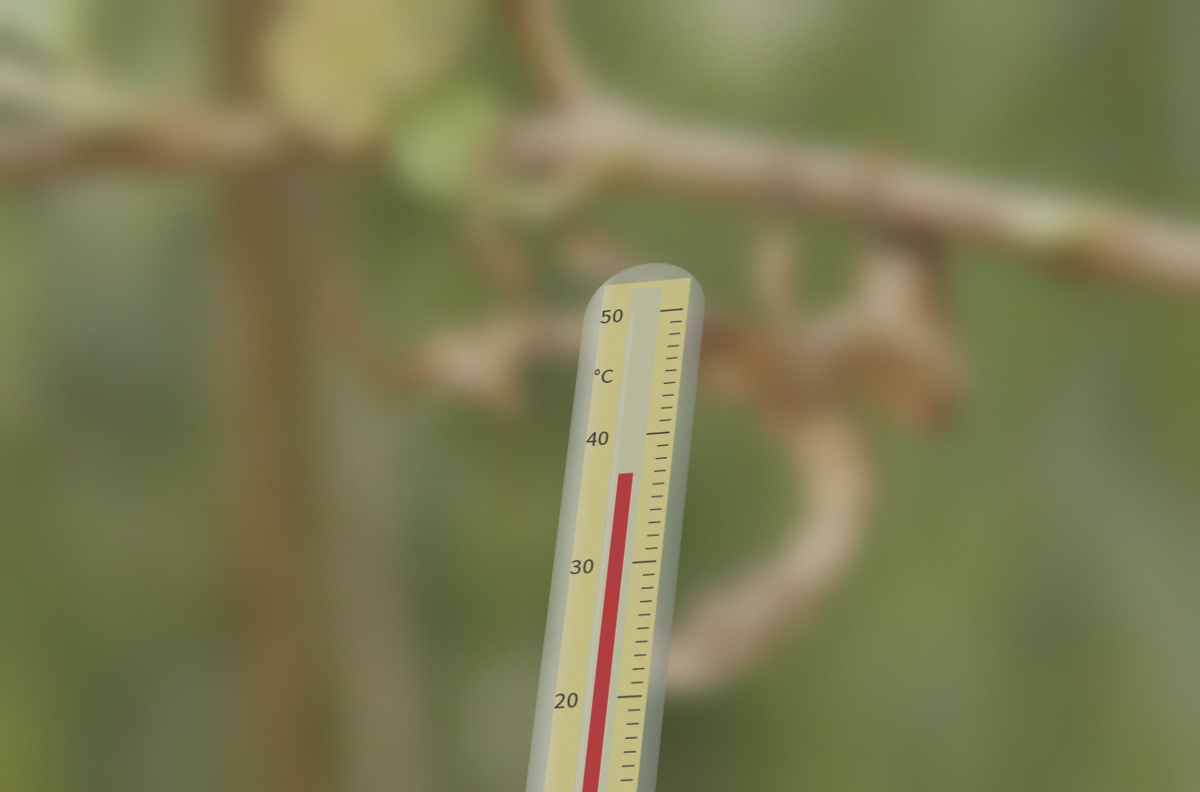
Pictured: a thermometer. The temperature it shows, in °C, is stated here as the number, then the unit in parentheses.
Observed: 37 (°C)
